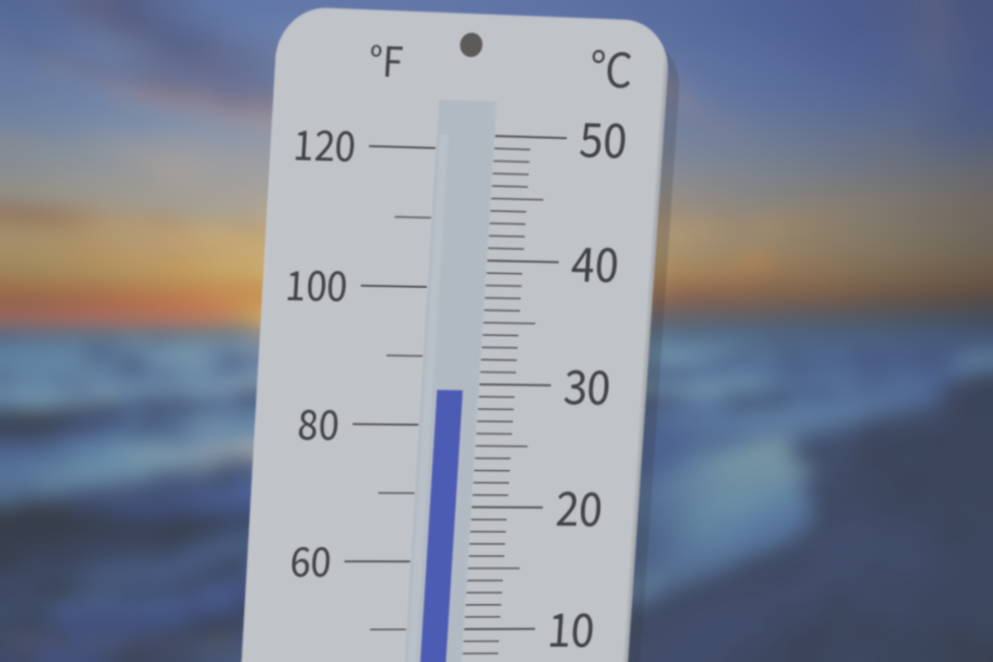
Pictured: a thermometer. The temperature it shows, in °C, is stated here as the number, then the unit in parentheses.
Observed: 29.5 (°C)
